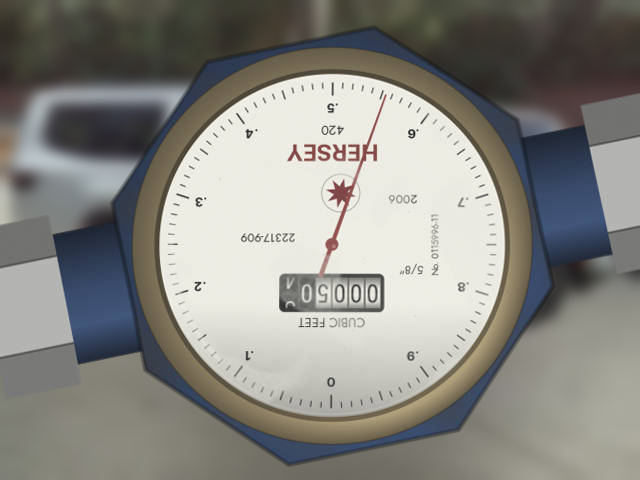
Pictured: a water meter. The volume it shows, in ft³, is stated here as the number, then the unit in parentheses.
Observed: 503.55 (ft³)
